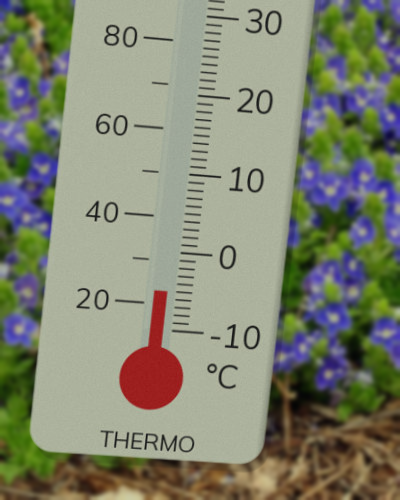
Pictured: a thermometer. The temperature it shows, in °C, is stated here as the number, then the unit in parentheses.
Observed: -5 (°C)
